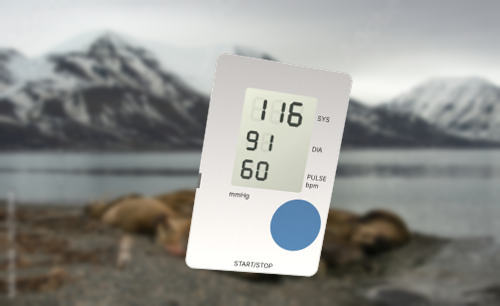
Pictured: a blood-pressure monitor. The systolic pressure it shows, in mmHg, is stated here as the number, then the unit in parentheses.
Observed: 116 (mmHg)
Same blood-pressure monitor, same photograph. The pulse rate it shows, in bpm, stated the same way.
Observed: 60 (bpm)
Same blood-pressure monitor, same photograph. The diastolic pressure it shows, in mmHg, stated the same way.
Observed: 91 (mmHg)
